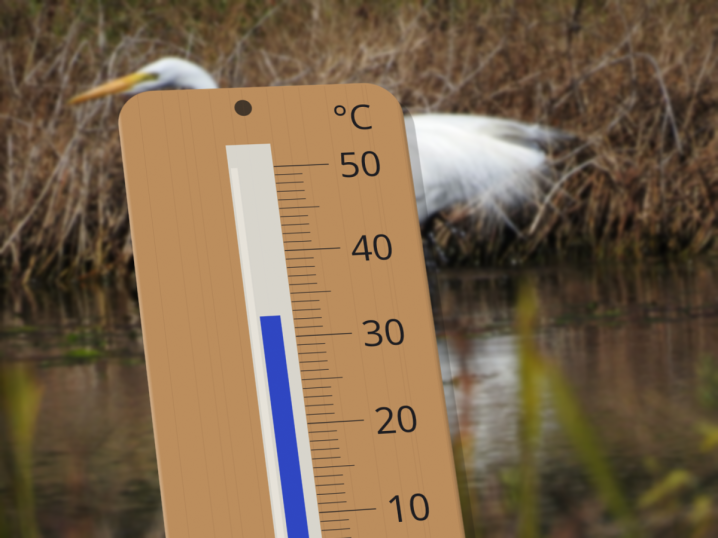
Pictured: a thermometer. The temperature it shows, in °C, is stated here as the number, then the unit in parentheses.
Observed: 32.5 (°C)
